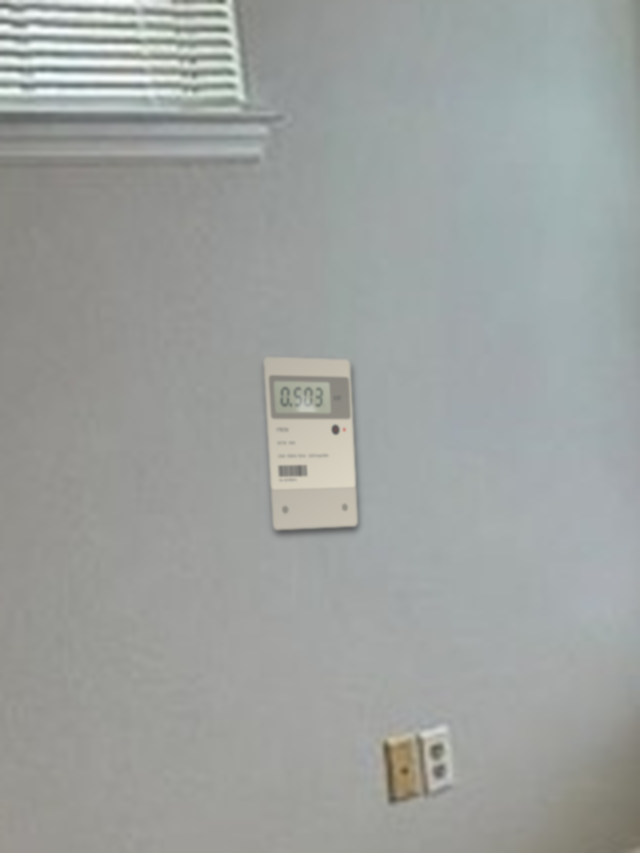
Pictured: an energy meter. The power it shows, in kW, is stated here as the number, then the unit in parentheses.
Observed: 0.503 (kW)
